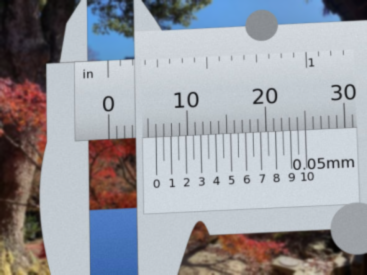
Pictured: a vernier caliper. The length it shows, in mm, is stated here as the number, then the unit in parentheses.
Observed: 6.0 (mm)
